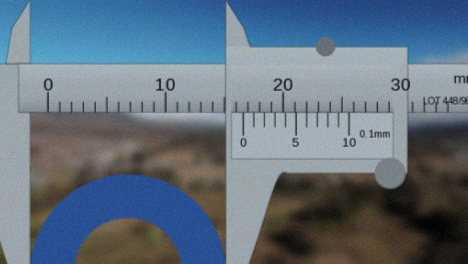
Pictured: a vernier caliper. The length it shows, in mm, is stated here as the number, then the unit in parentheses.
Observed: 16.6 (mm)
